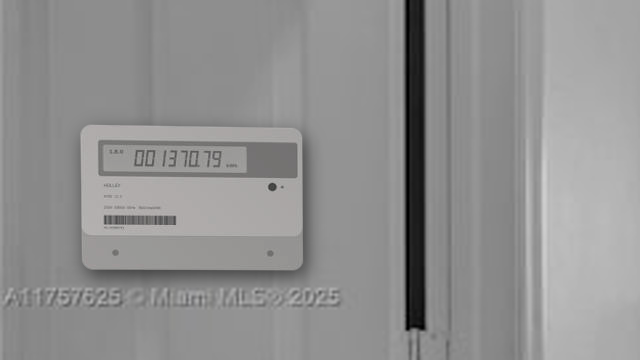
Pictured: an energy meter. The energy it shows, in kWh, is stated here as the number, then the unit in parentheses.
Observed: 1370.79 (kWh)
